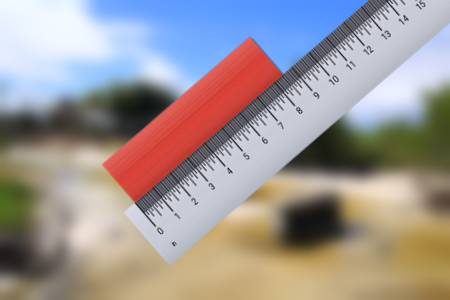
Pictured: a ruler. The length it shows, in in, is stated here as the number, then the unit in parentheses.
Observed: 8.5 (in)
